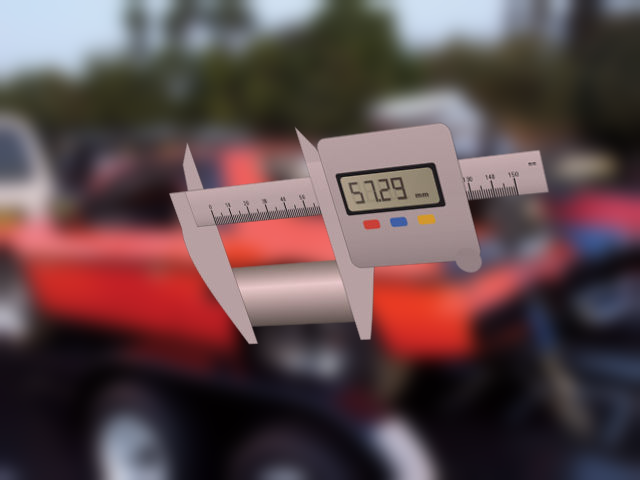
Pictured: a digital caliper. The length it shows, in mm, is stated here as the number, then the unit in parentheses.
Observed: 57.29 (mm)
